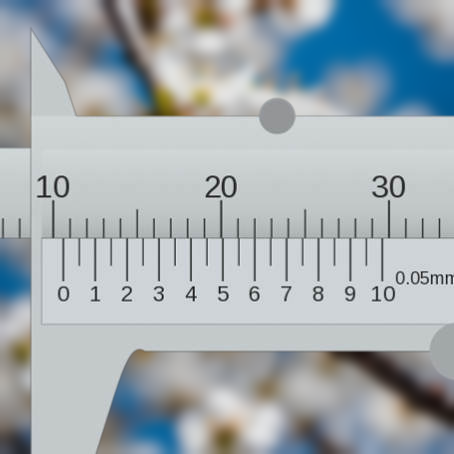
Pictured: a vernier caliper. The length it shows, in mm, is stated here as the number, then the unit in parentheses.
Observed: 10.6 (mm)
